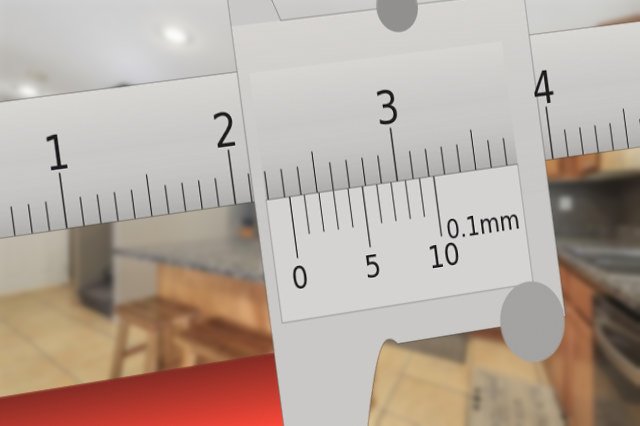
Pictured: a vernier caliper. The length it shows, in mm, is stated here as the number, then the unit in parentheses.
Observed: 23.3 (mm)
